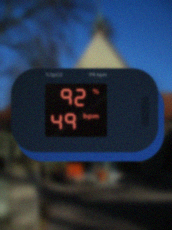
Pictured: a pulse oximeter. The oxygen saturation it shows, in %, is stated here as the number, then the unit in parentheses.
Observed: 92 (%)
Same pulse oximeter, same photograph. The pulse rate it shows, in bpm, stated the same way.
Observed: 49 (bpm)
